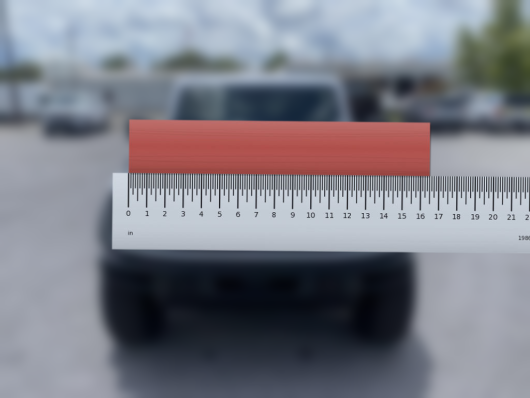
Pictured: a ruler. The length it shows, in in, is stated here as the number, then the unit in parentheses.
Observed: 16.5 (in)
